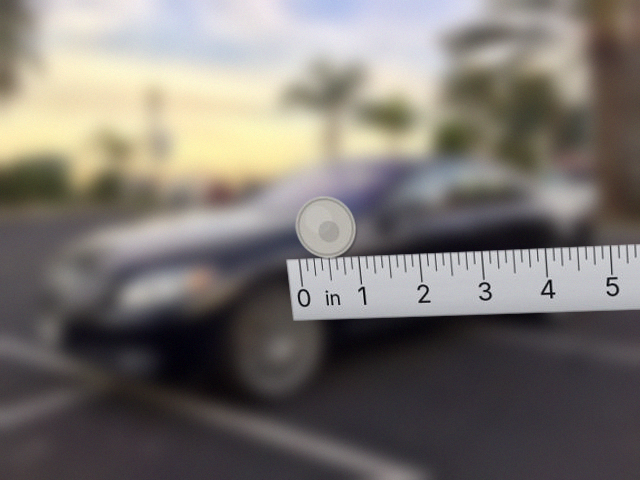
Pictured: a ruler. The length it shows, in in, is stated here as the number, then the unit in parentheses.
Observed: 1 (in)
